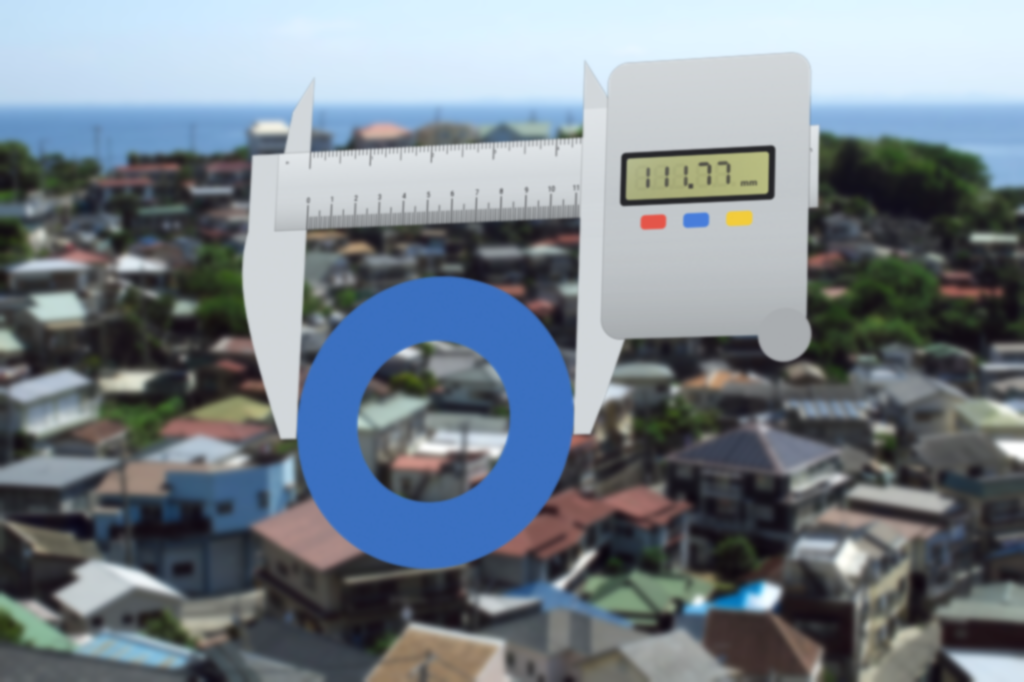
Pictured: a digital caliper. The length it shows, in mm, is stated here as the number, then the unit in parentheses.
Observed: 111.77 (mm)
